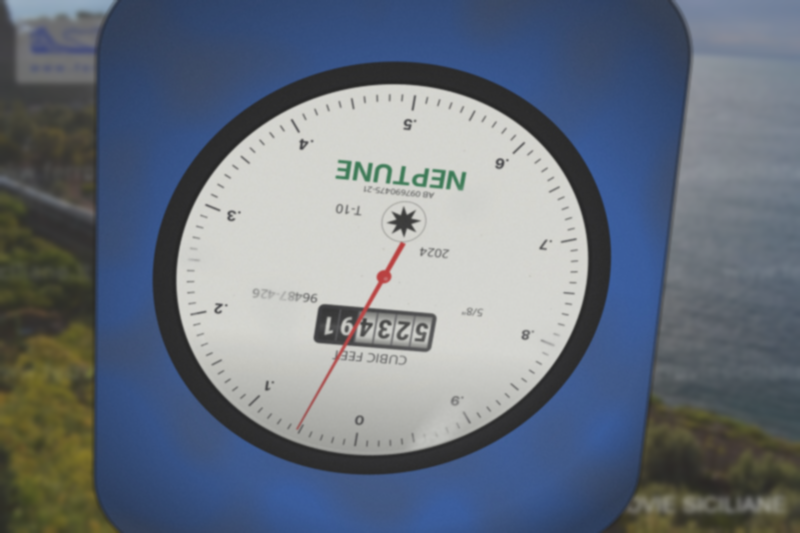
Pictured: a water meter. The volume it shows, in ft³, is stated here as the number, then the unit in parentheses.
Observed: 523491.05 (ft³)
